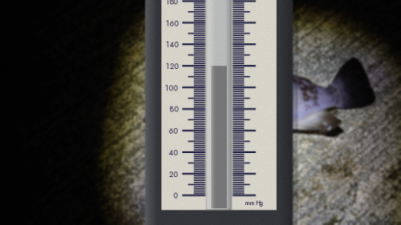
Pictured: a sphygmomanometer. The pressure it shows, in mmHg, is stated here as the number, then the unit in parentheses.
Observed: 120 (mmHg)
